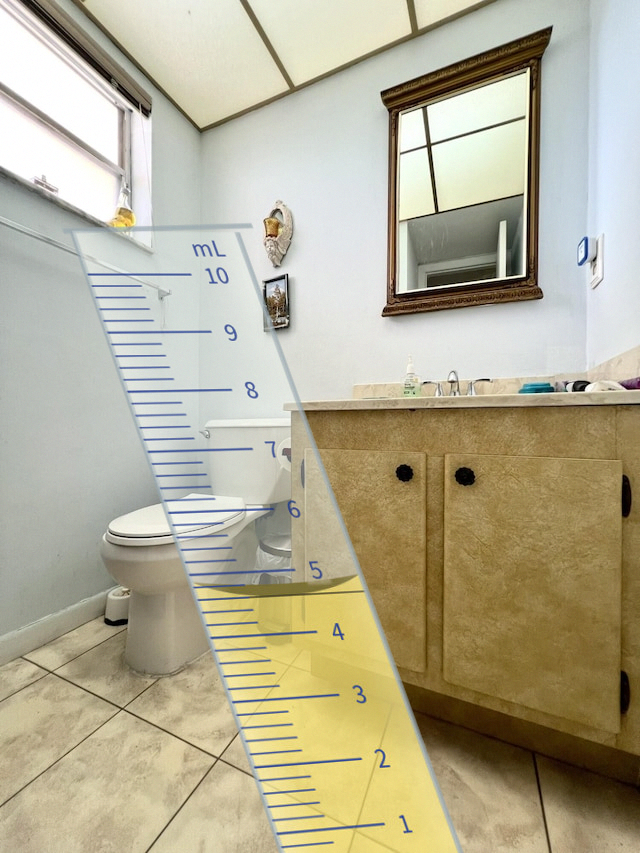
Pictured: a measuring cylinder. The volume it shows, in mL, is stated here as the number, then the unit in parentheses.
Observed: 4.6 (mL)
